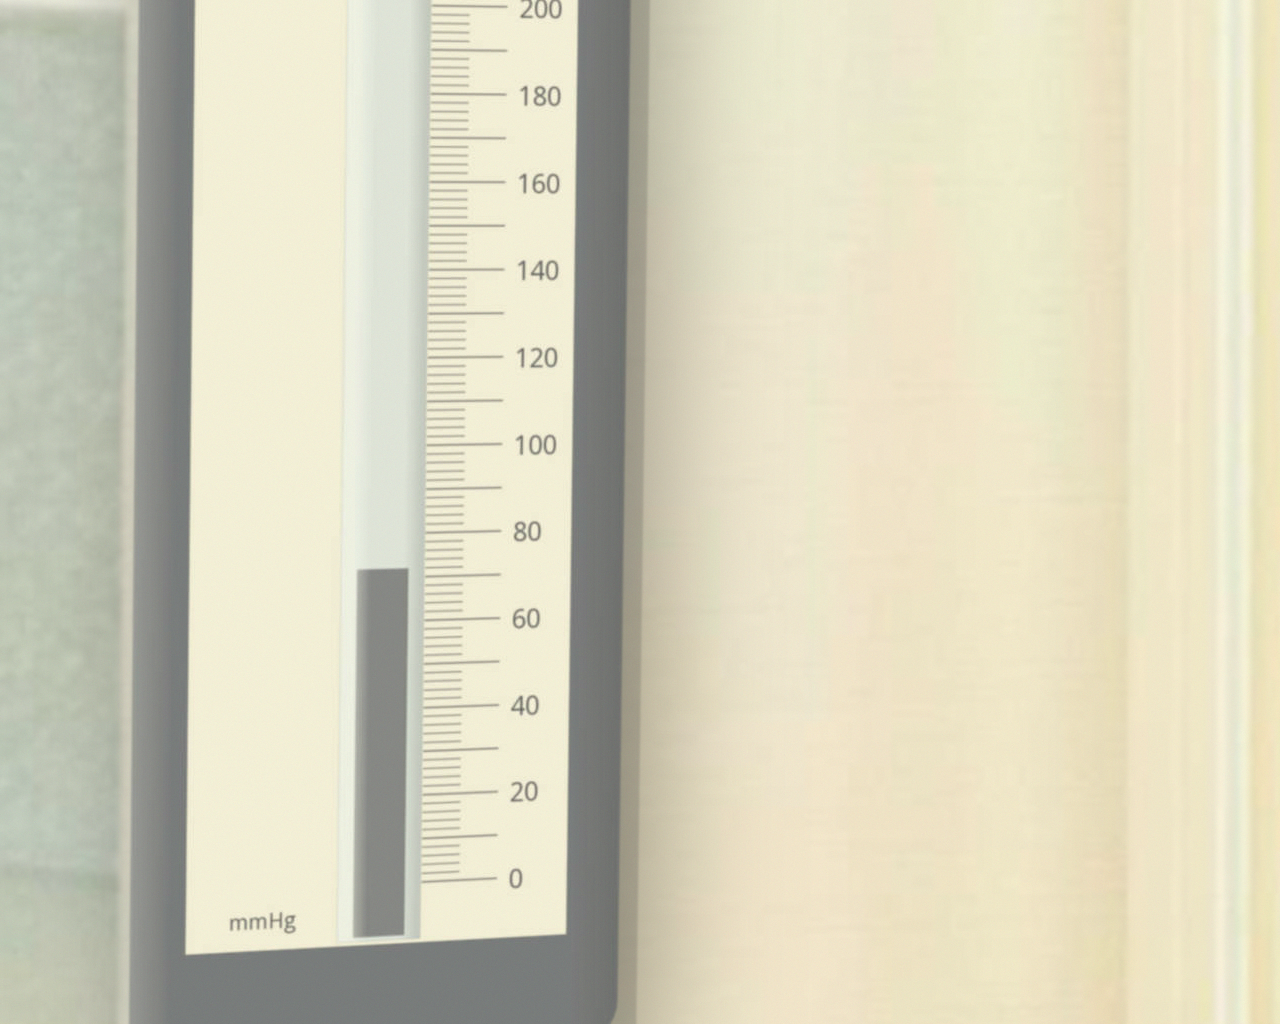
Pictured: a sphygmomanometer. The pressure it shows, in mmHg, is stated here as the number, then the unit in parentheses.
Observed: 72 (mmHg)
